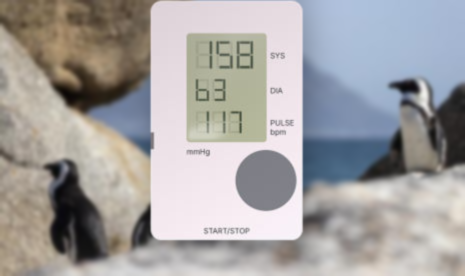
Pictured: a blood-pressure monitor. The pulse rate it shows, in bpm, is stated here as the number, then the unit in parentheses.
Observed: 117 (bpm)
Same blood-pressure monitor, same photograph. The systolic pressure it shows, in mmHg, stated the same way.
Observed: 158 (mmHg)
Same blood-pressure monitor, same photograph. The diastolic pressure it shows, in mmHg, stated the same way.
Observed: 63 (mmHg)
